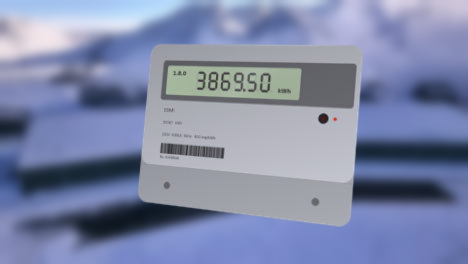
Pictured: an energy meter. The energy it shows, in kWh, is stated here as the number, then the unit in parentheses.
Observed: 3869.50 (kWh)
